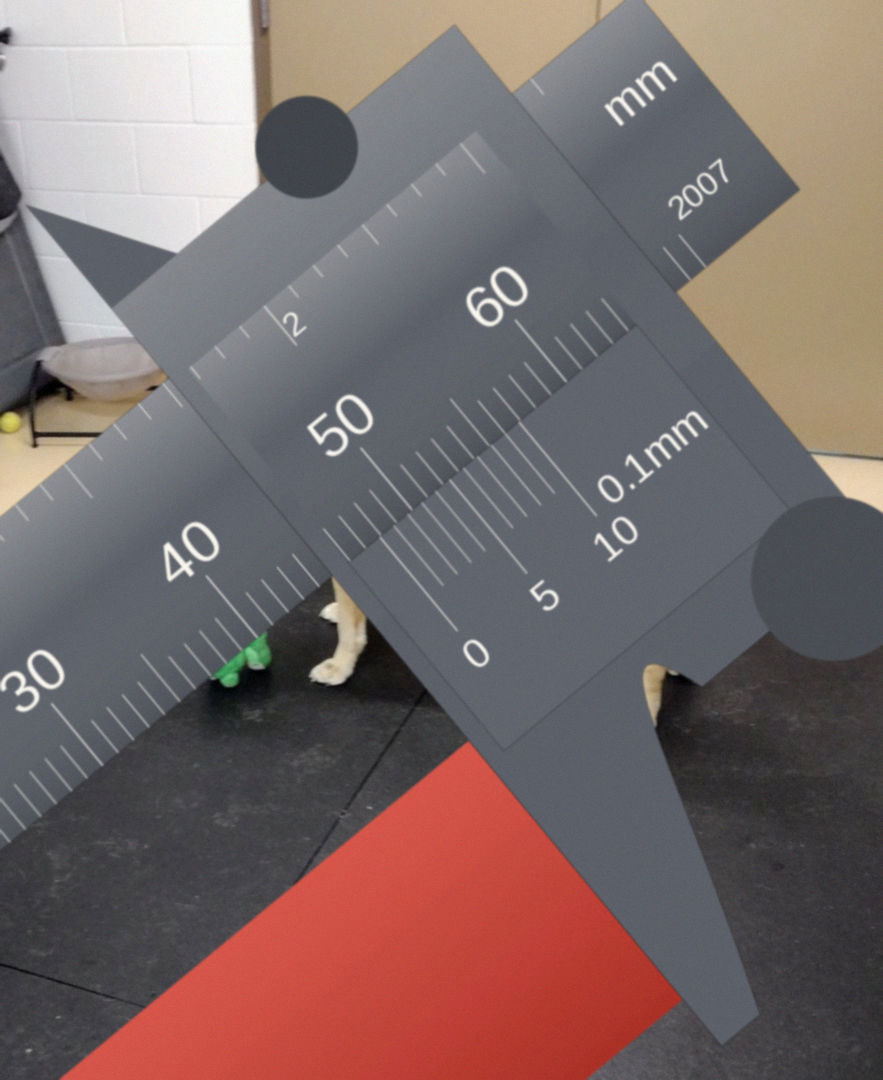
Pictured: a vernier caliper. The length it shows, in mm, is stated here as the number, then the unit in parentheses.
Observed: 47.9 (mm)
